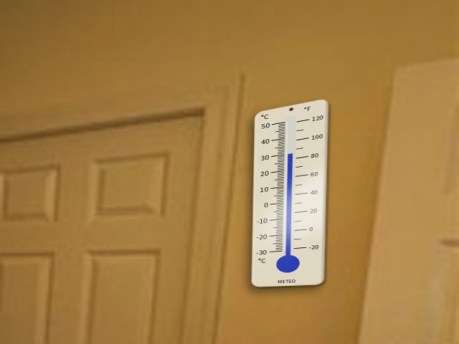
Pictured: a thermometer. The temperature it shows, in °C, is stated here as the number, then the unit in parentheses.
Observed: 30 (°C)
